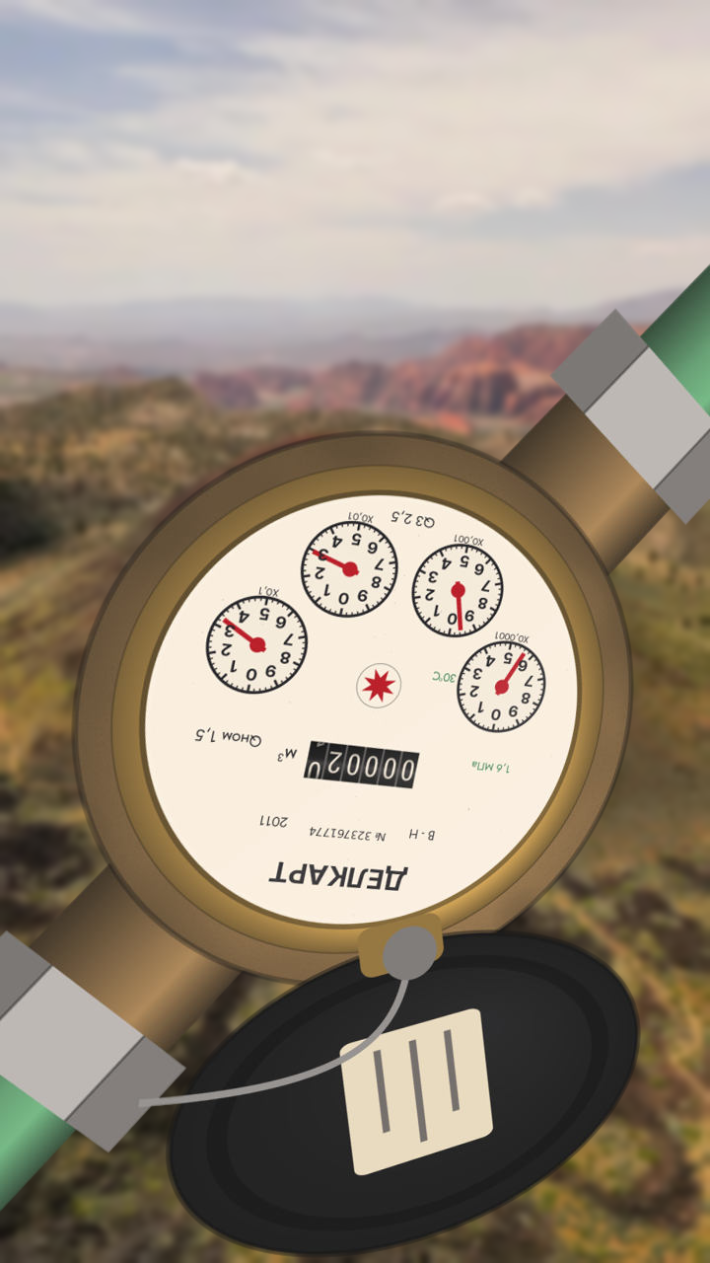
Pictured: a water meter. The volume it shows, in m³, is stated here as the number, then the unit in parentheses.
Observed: 20.3295 (m³)
